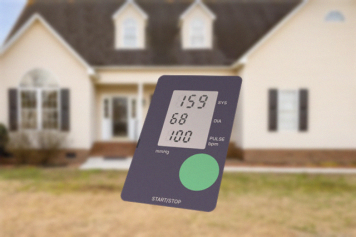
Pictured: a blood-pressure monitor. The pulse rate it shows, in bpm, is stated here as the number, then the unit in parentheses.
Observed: 100 (bpm)
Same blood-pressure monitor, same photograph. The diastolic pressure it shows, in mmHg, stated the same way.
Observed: 68 (mmHg)
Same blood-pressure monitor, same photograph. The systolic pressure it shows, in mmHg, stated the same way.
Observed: 159 (mmHg)
